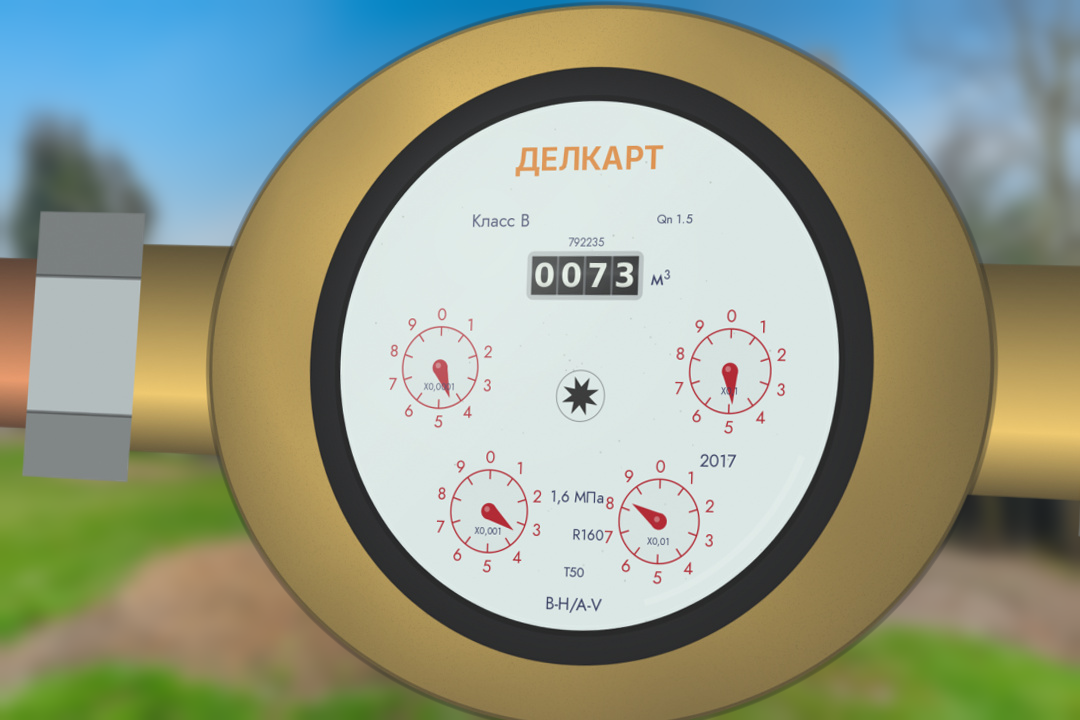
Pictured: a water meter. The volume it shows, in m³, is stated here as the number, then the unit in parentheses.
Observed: 73.4834 (m³)
